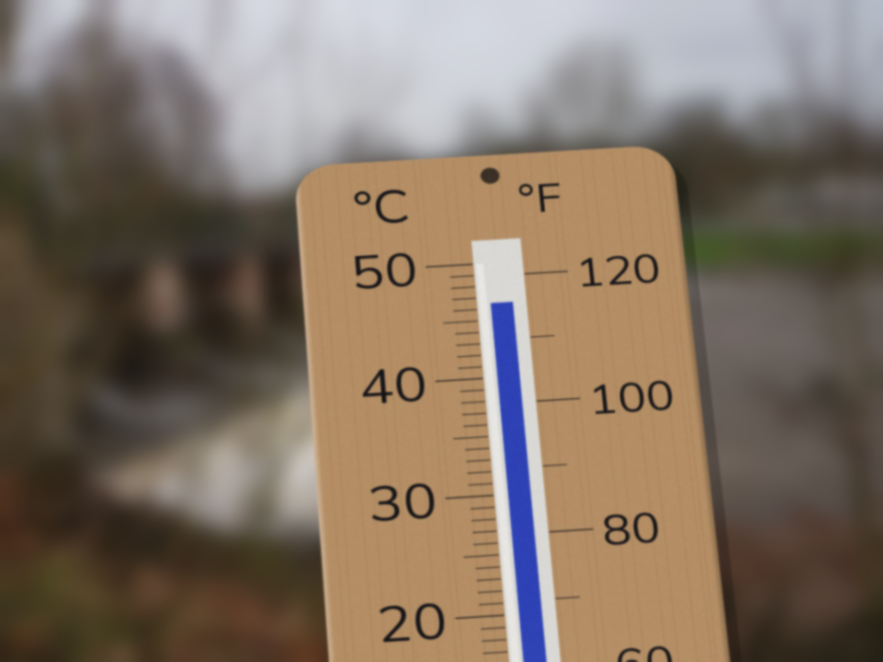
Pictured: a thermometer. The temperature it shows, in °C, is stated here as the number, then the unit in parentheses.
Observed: 46.5 (°C)
